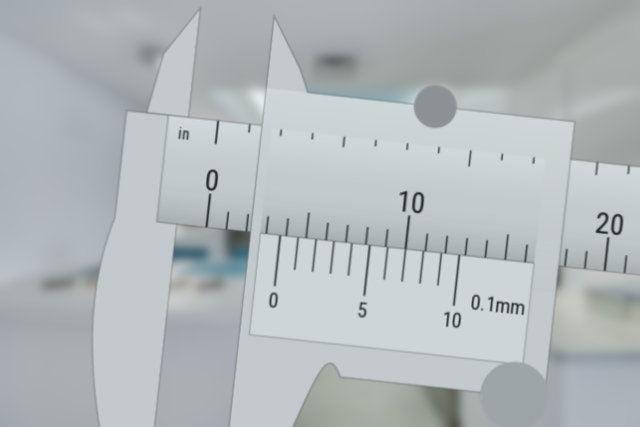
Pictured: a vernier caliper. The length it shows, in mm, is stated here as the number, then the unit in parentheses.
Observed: 3.7 (mm)
